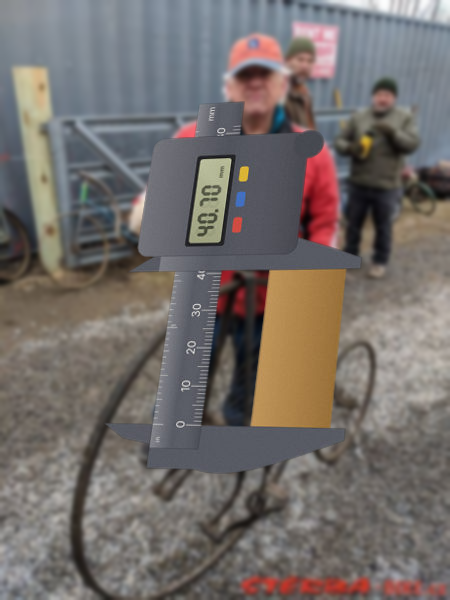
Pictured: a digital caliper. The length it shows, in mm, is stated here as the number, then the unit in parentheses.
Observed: 40.70 (mm)
